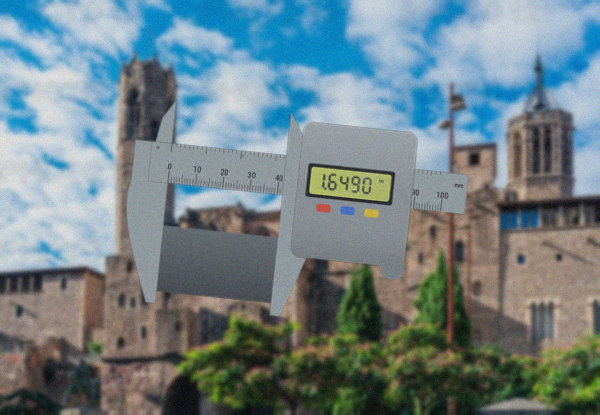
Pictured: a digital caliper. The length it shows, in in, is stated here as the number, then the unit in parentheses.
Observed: 1.6490 (in)
